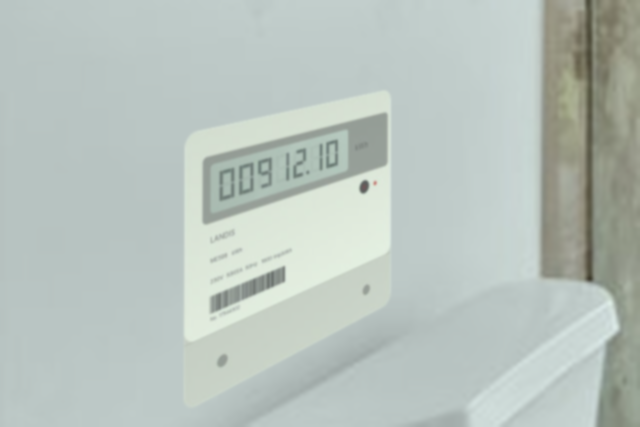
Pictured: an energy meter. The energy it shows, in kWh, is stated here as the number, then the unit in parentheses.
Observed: 912.10 (kWh)
